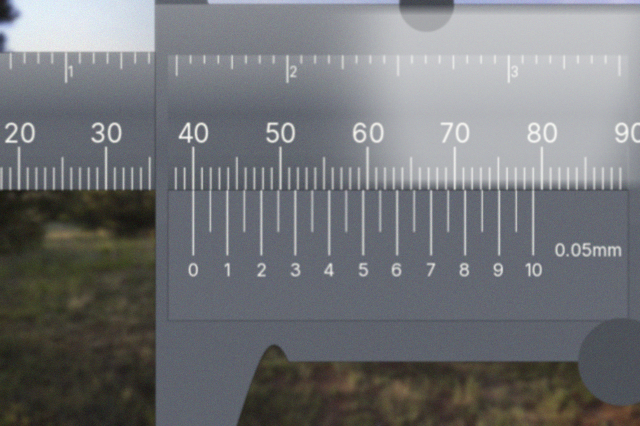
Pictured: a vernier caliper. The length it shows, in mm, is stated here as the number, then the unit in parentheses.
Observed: 40.0 (mm)
